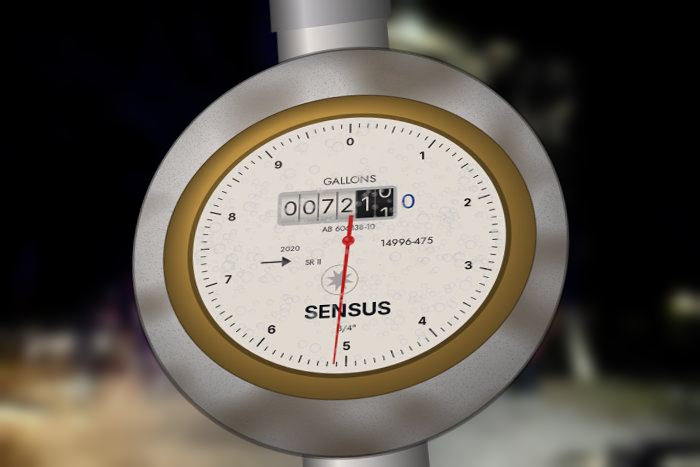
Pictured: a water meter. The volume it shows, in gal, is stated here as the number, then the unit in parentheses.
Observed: 72105.1 (gal)
